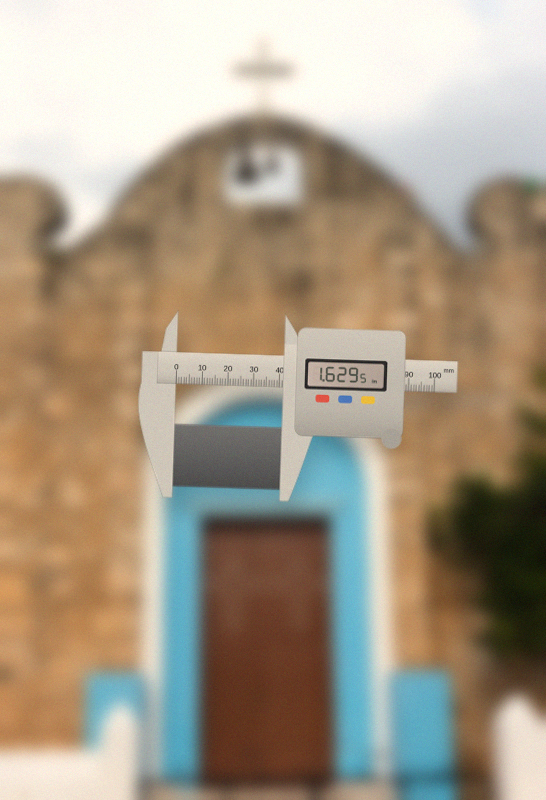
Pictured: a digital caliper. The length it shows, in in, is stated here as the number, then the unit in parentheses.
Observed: 1.6295 (in)
